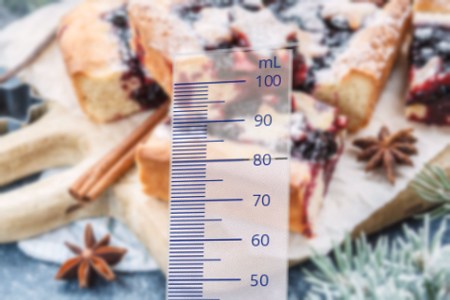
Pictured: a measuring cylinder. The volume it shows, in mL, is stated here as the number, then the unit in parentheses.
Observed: 80 (mL)
